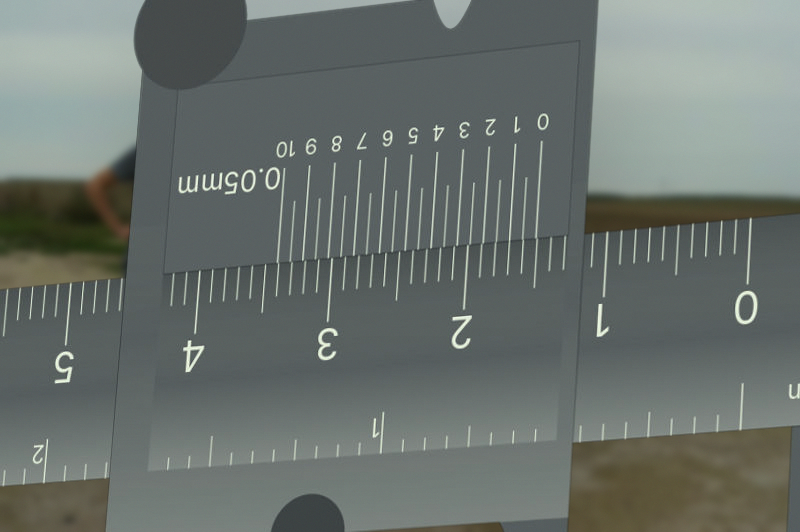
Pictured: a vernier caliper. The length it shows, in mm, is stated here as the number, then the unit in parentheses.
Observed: 15.1 (mm)
